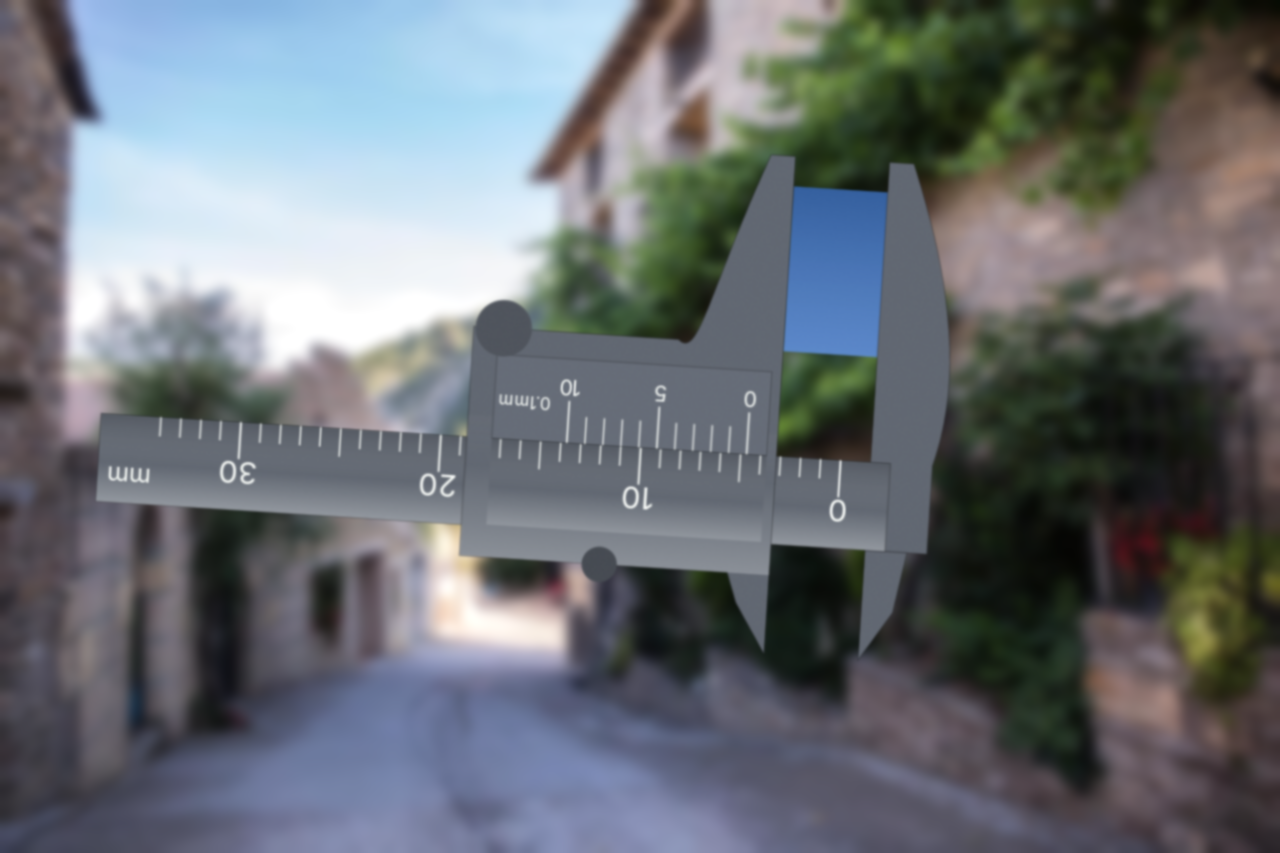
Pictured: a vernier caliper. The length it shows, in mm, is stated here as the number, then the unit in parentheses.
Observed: 4.7 (mm)
